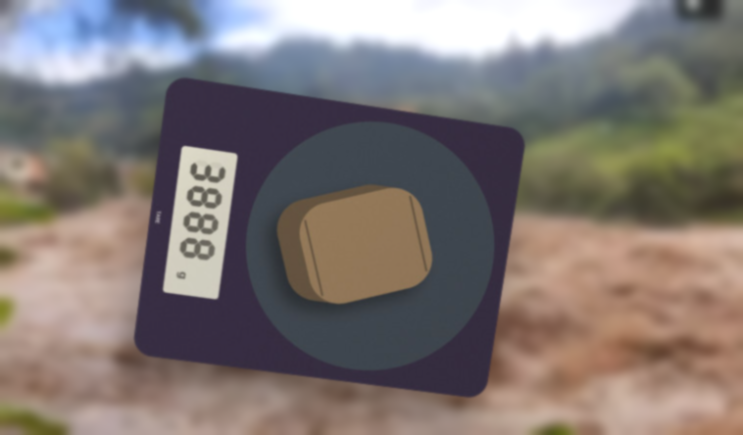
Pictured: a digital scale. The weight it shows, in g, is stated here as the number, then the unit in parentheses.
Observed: 3888 (g)
